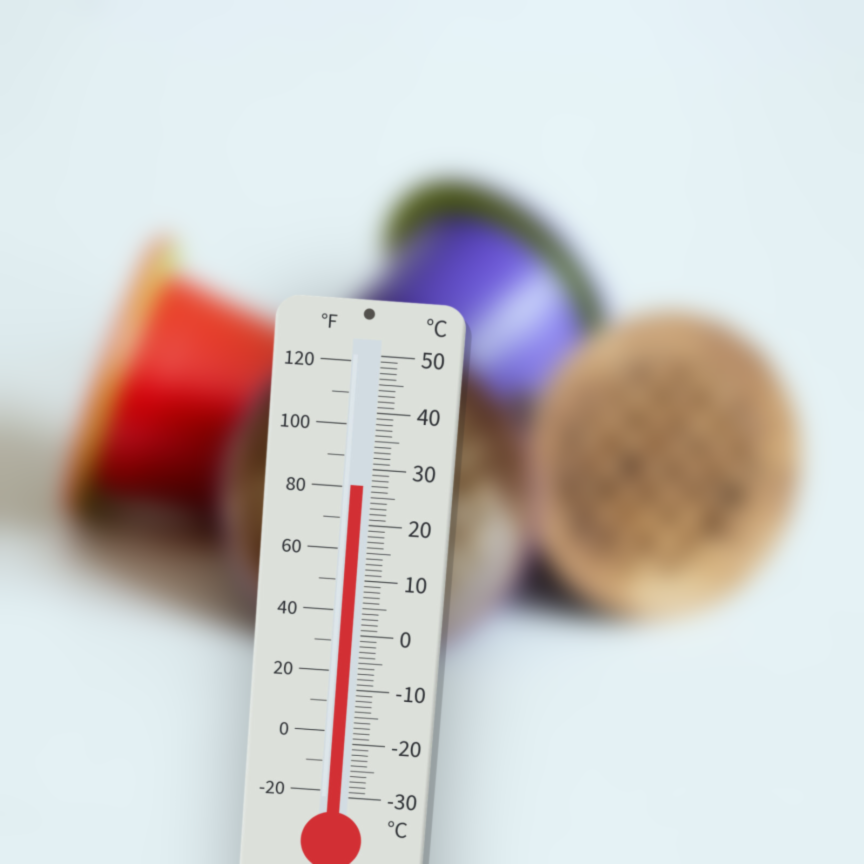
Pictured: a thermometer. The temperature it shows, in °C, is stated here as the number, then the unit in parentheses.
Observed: 27 (°C)
